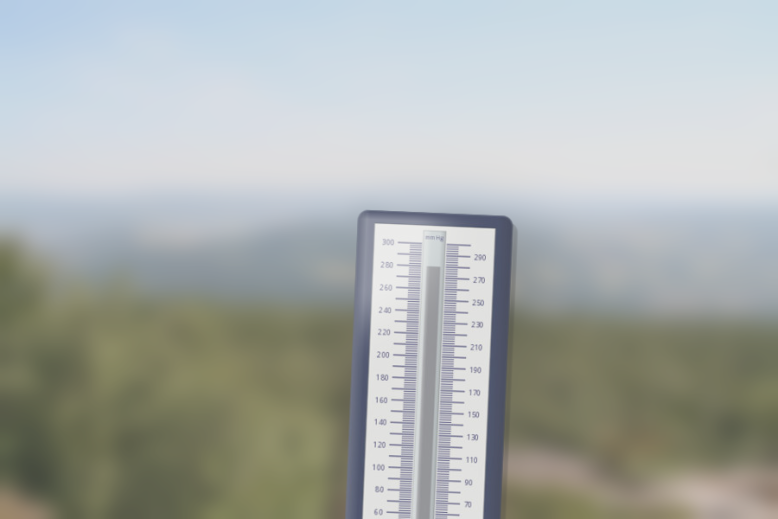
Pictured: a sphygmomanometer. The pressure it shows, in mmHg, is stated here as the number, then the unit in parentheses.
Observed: 280 (mmHg)
